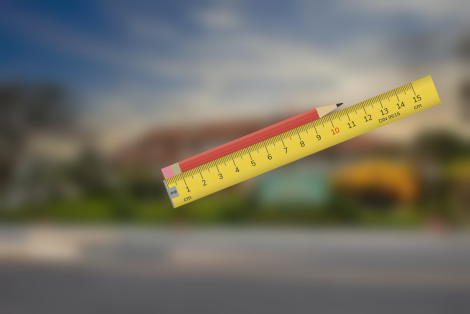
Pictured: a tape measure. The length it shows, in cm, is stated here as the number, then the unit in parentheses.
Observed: 11 (cm)
